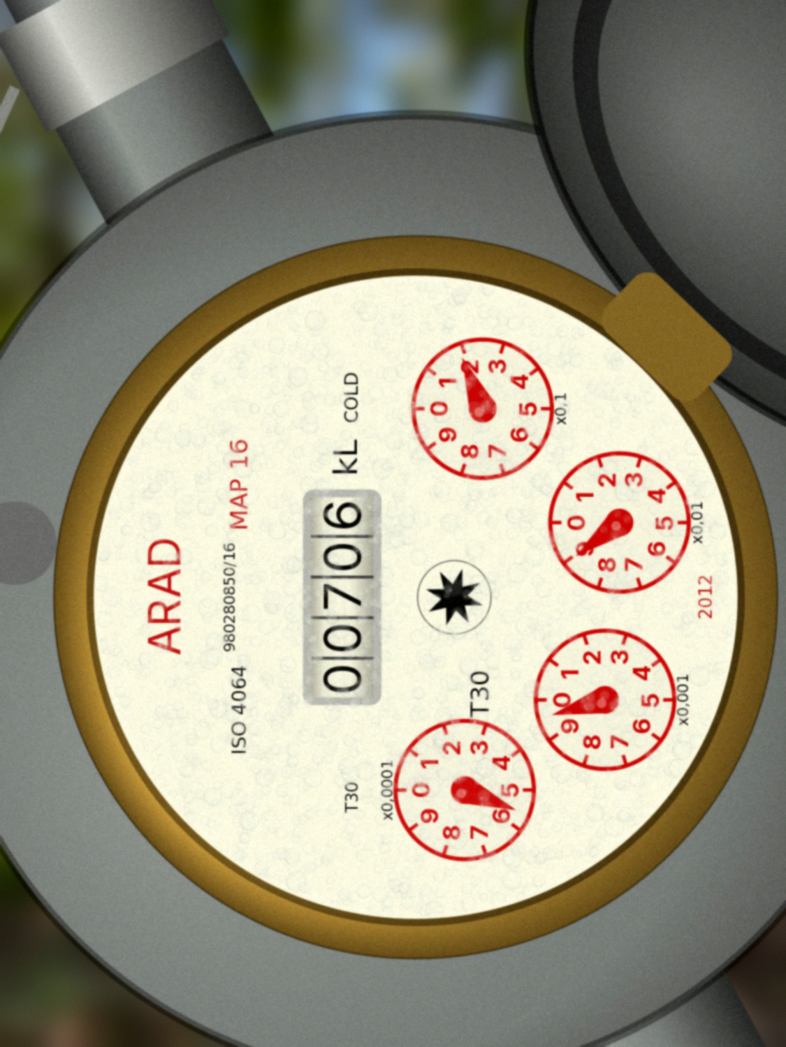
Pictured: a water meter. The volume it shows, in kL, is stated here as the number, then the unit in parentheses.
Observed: 706.1895 (kL)
